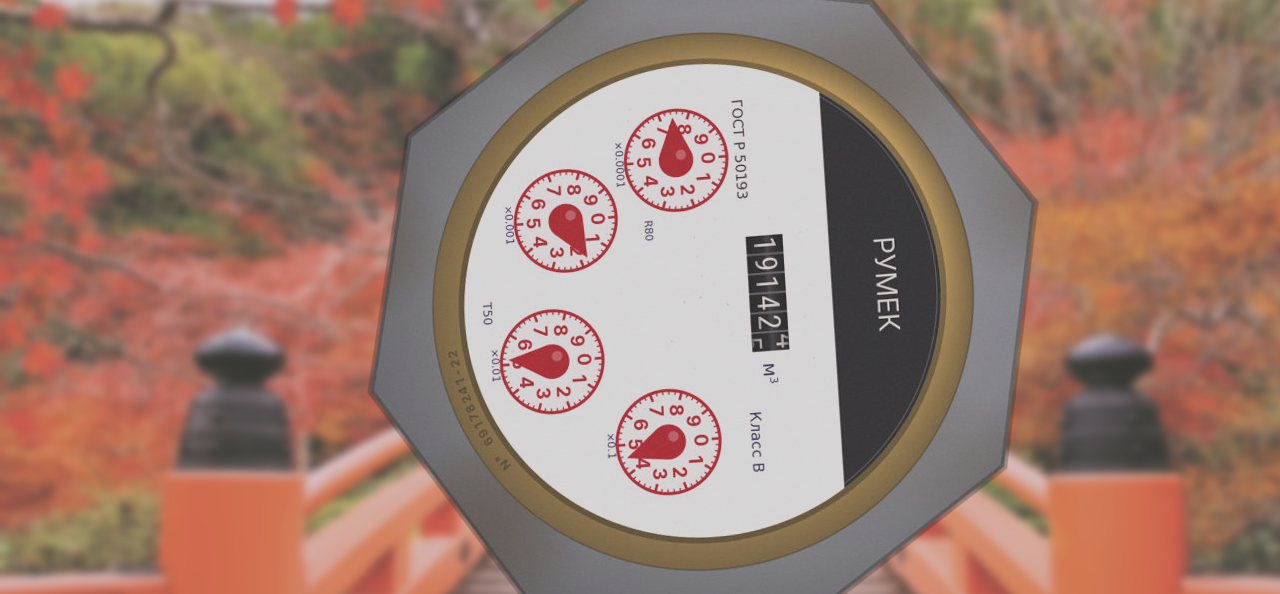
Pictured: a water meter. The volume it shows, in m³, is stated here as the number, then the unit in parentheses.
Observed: 191424.4517 (m³)
